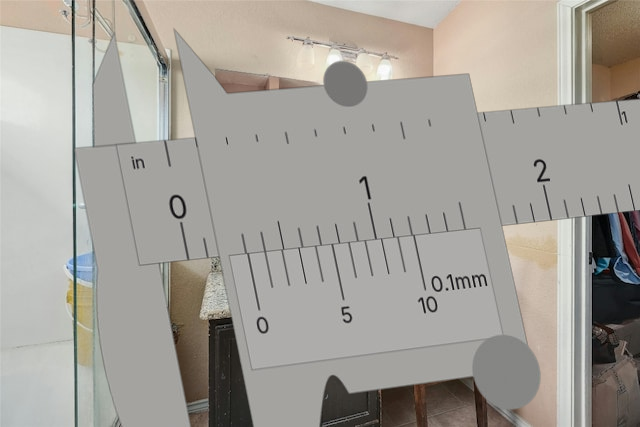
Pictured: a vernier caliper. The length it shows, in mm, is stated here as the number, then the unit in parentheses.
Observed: 3.1 (mm)
